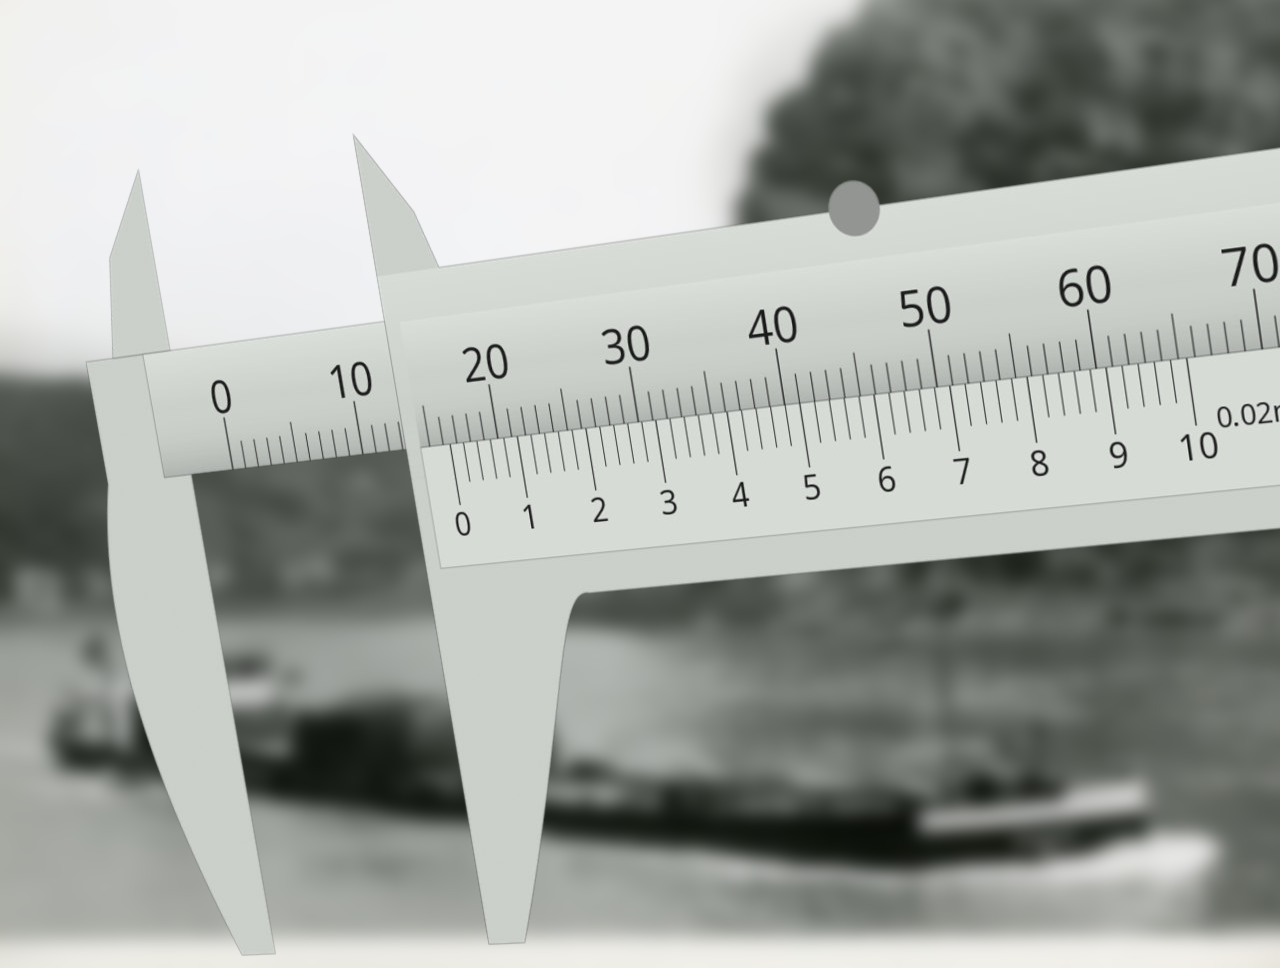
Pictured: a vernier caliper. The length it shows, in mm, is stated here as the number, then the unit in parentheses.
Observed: 16.5 (mm)
